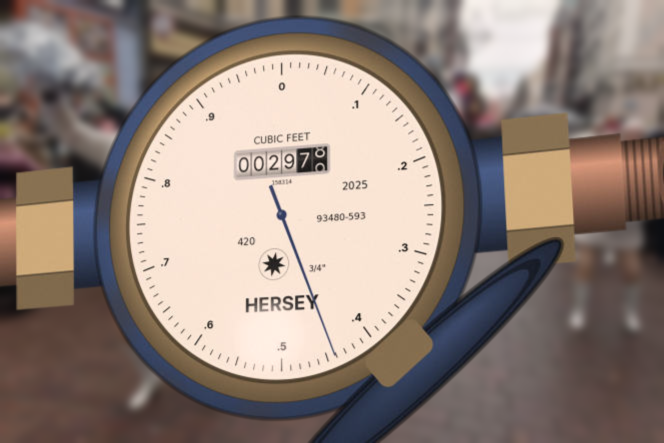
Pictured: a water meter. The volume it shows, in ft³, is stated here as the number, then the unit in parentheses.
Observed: 2978.44 (ft³)
